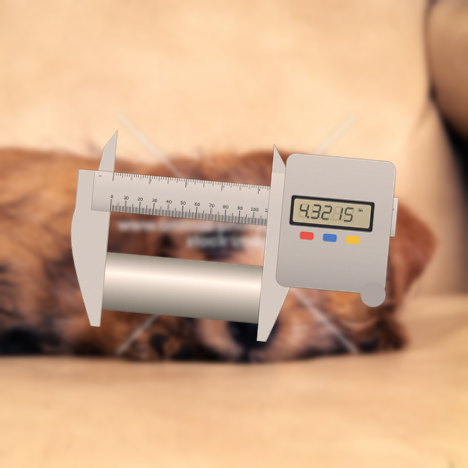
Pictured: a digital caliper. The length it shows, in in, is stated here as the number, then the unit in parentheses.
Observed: 4.3215 (in)
